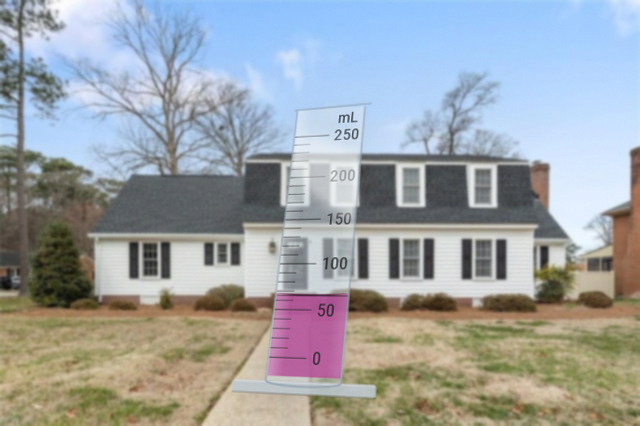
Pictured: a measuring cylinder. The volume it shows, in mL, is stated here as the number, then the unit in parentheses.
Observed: 65 (mL)
